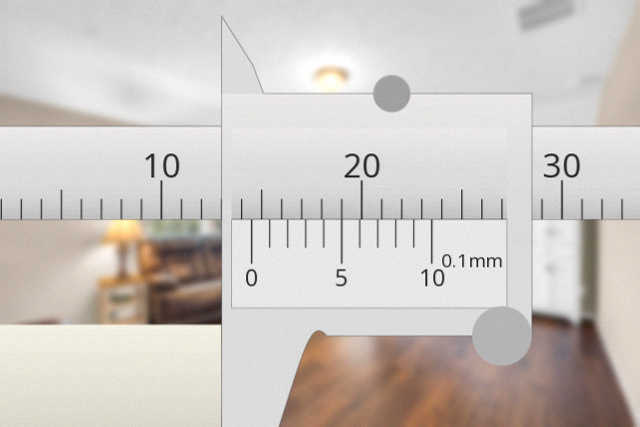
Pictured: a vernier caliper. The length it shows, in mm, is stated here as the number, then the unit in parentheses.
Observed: 14.5 (mm)
